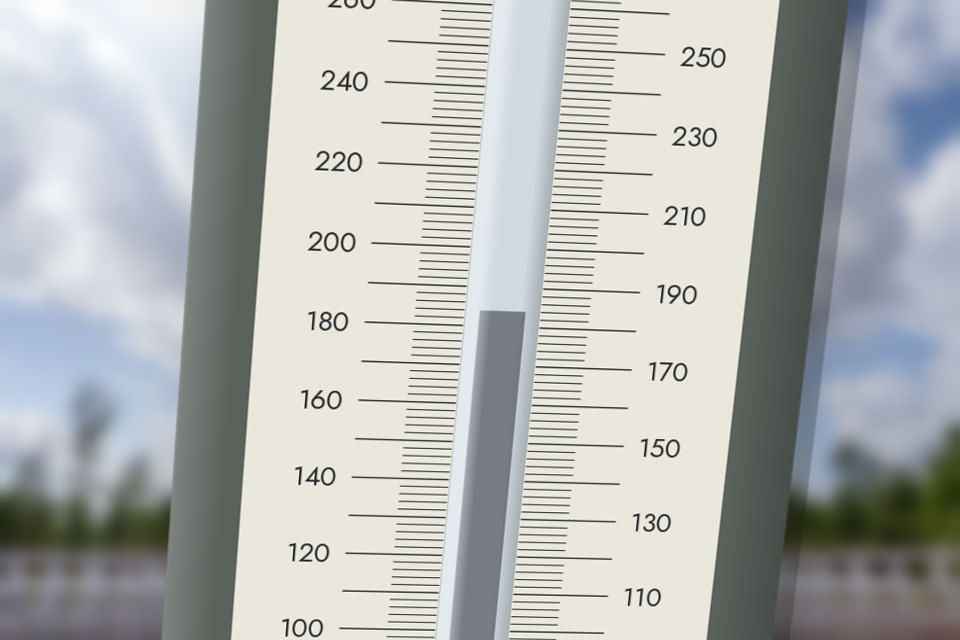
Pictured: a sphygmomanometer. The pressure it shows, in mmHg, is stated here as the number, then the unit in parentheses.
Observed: 184 (mmHg)
